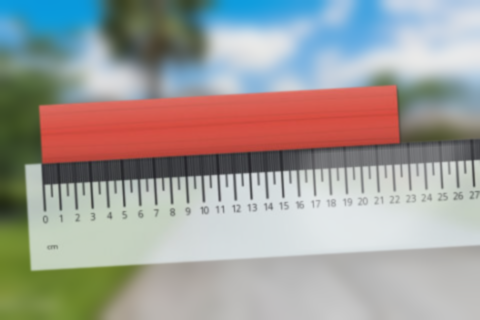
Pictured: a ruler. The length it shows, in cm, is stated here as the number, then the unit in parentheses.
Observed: 22.5 (cm)
